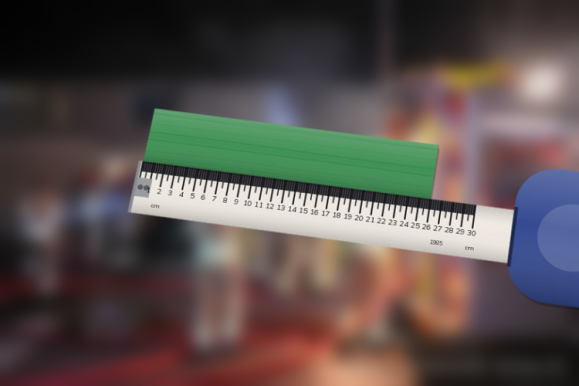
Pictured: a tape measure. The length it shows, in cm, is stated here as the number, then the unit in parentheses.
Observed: 26 (cm)
